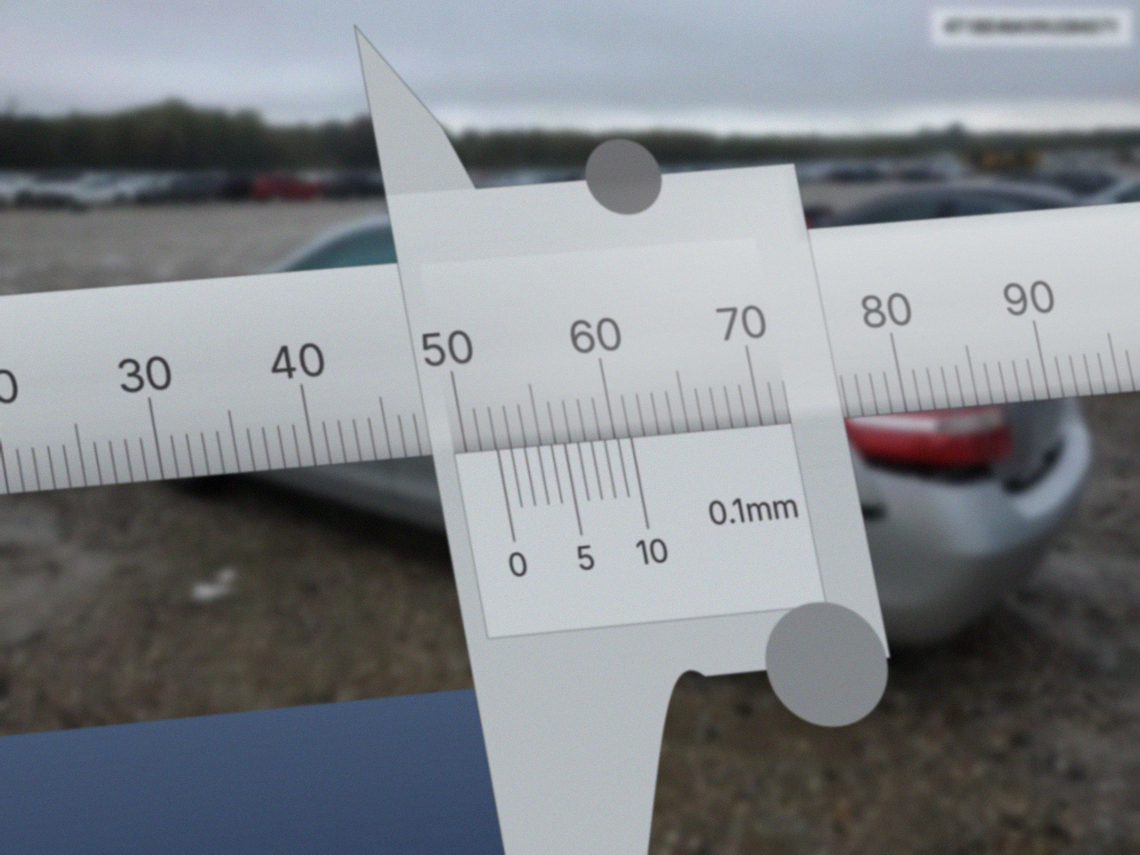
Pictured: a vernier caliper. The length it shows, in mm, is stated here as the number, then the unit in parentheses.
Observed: 52.1 (mm)
